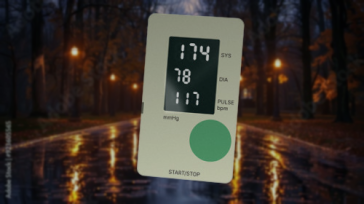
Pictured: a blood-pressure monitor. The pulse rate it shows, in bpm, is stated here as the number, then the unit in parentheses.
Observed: 117 (bpm)
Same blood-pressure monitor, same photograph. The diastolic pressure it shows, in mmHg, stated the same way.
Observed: 78 (mmHg)
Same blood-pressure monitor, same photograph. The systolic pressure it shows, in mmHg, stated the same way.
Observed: 174 (mmHg)
